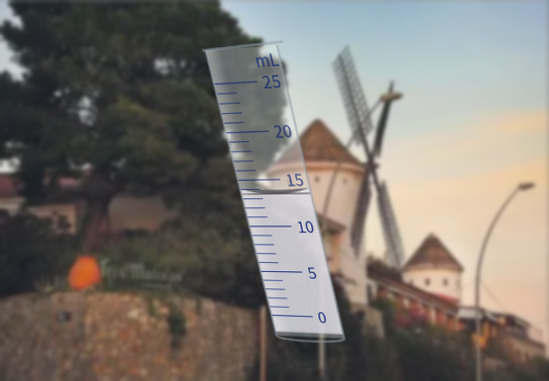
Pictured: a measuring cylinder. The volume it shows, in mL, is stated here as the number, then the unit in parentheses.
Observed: 13.5 (mL)
